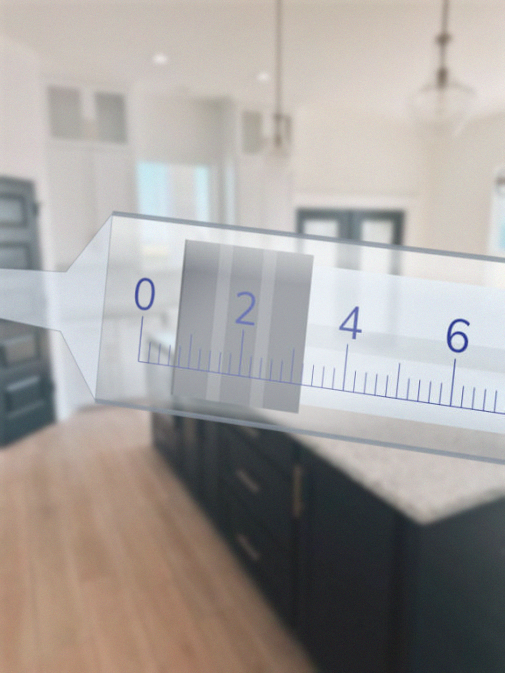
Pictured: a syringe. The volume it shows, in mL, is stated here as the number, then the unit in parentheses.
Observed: 0.7 (mL)
